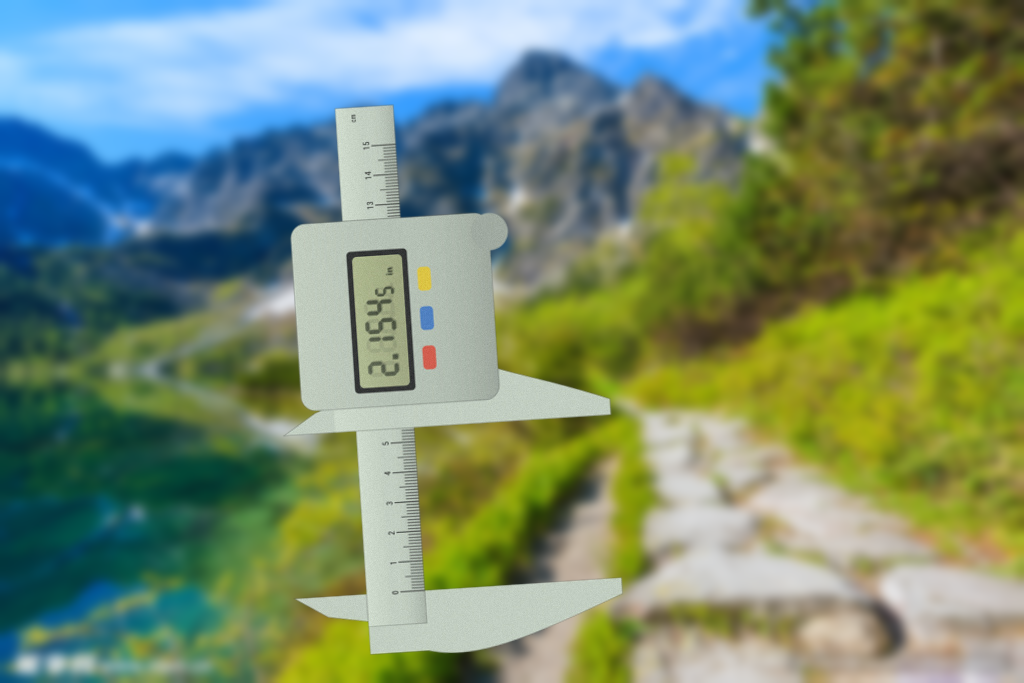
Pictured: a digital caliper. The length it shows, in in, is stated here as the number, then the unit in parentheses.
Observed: 2.1545 (in)
